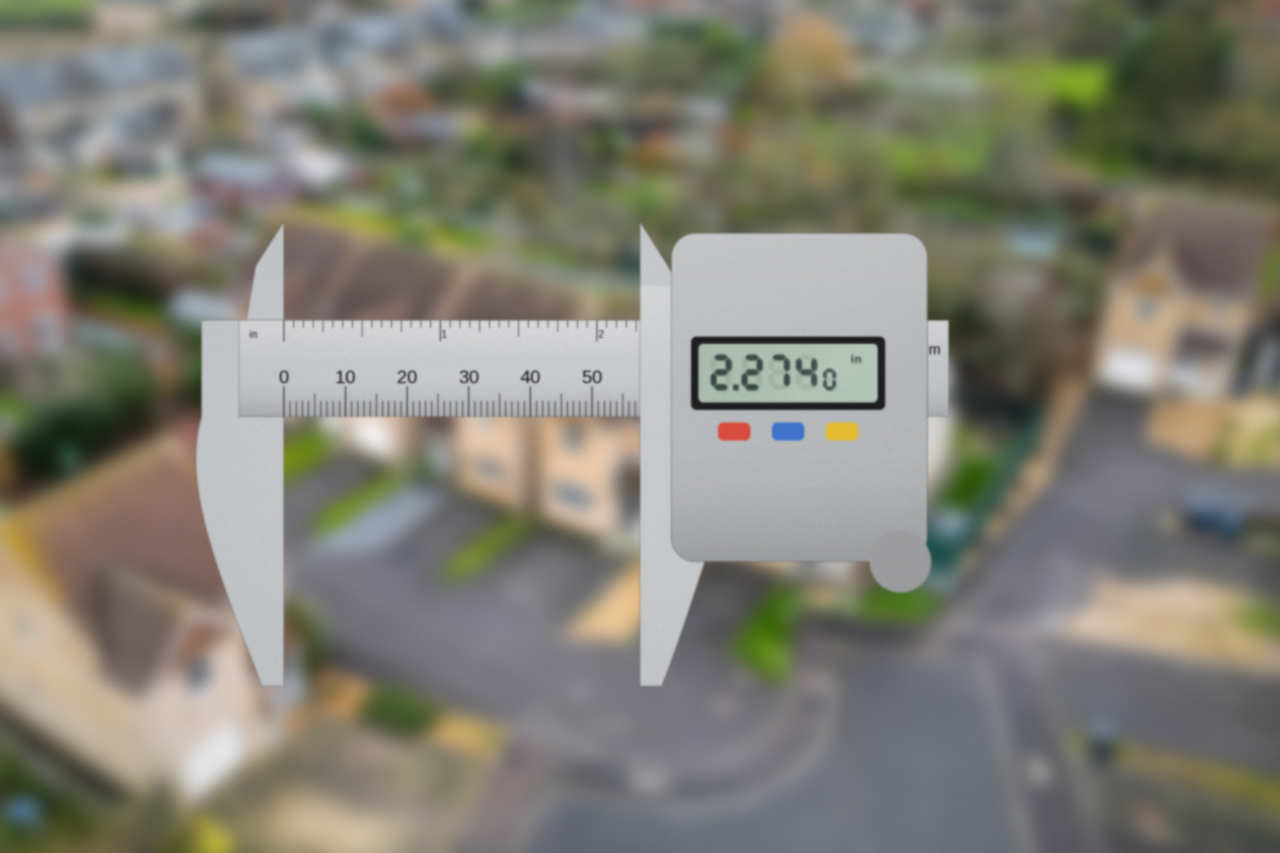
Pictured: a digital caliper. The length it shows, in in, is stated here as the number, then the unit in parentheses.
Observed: 2.2740 (in)
